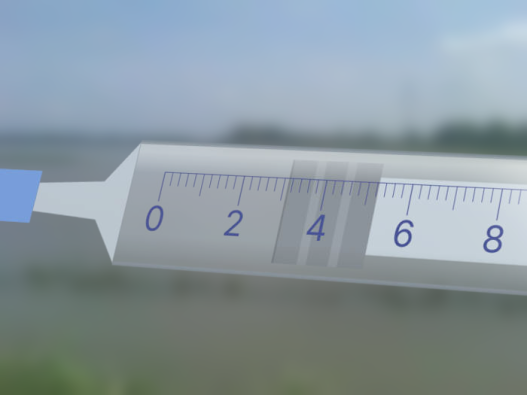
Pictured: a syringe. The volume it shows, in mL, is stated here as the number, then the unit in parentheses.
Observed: 3.1 (mL)
